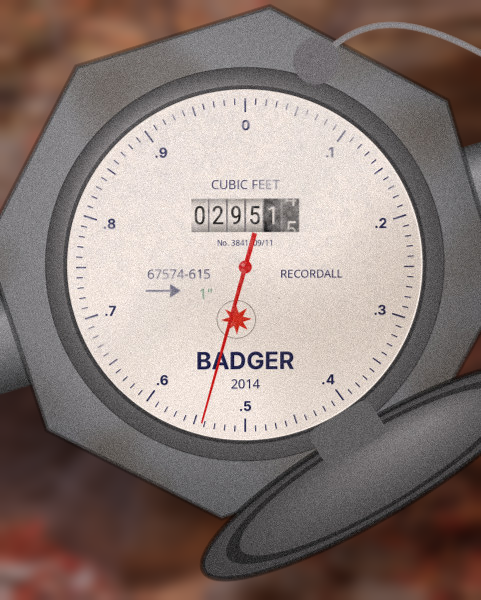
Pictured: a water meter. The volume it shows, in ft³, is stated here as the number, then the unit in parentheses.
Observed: 29514.54 (ft³)
